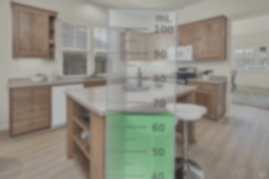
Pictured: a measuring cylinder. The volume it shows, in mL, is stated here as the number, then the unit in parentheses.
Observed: 65 (mL)
